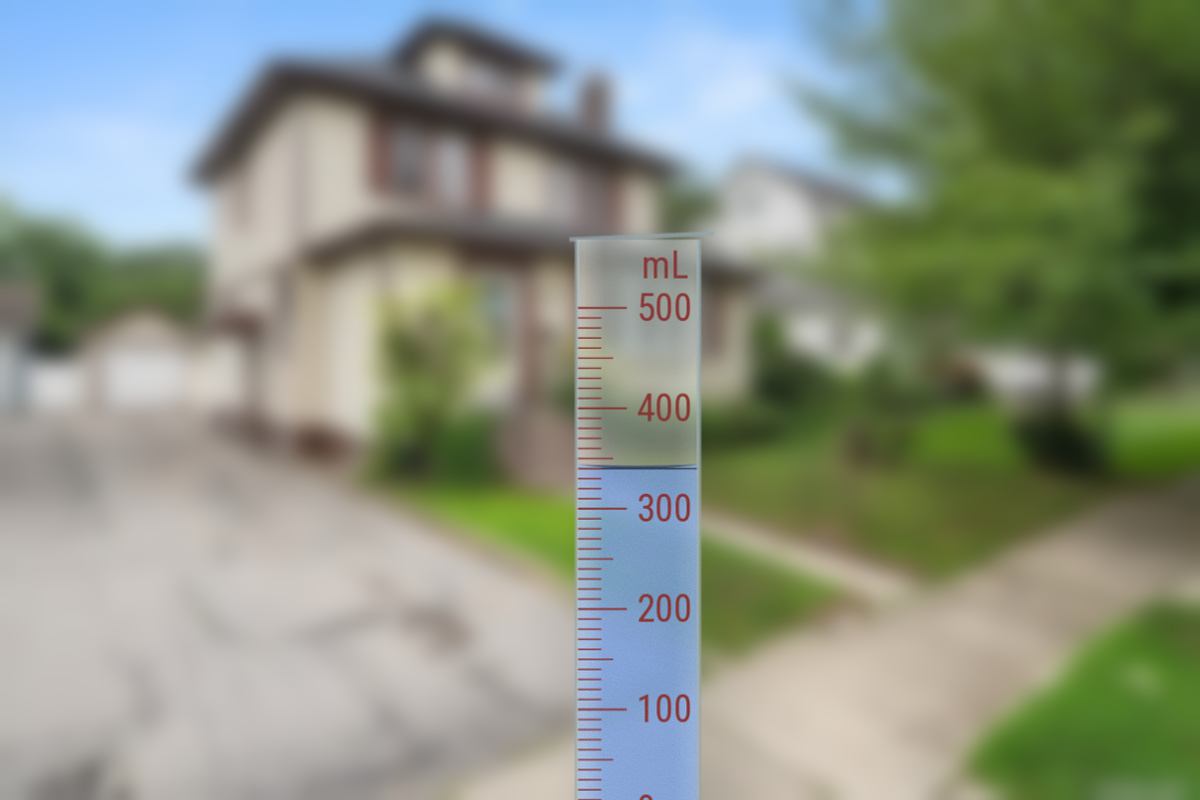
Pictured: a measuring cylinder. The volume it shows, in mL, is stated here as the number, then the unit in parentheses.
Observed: 340 (mL)
